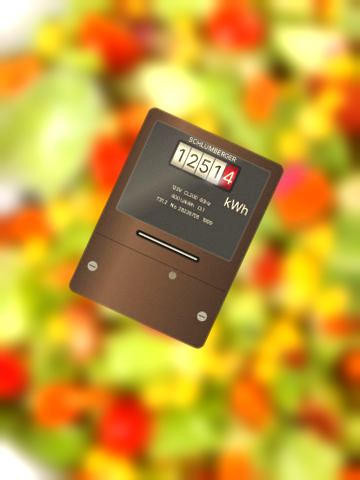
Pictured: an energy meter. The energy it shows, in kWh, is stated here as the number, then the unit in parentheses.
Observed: 1251.4 (kWh)
